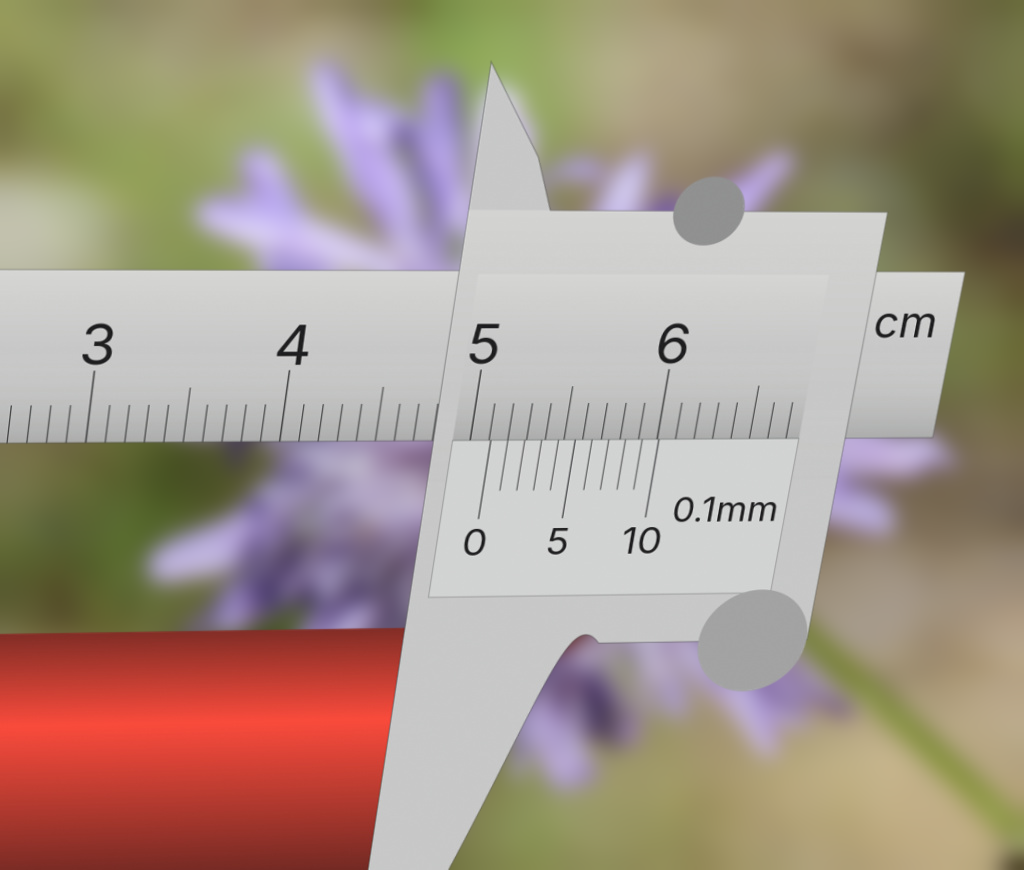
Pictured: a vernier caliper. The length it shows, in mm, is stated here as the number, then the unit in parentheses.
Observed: 51.1 (mm)
